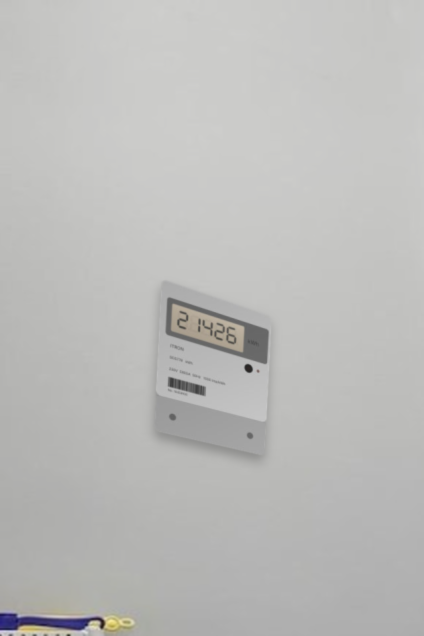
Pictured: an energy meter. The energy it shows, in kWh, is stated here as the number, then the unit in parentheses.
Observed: 21426 (kWh)
